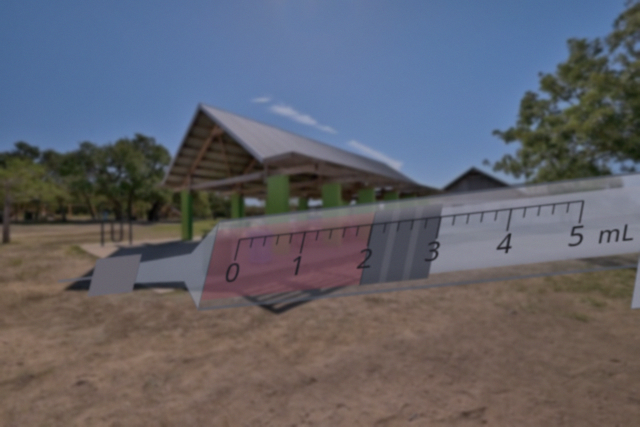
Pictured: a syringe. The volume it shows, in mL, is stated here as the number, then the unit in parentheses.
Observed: 2 (mL)
